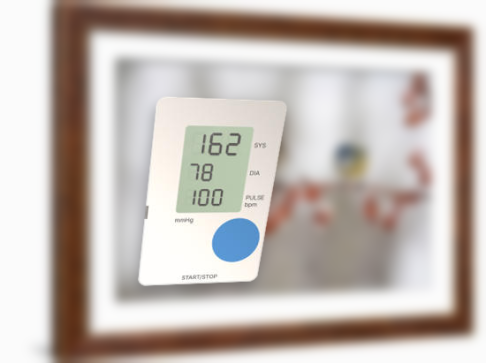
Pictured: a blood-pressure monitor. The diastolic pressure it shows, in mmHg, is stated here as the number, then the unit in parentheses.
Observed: 78 (mmHg)
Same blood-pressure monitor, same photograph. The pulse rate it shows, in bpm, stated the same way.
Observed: 100 (bpm)
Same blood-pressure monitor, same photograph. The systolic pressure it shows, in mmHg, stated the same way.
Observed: 162 (mmHg)
